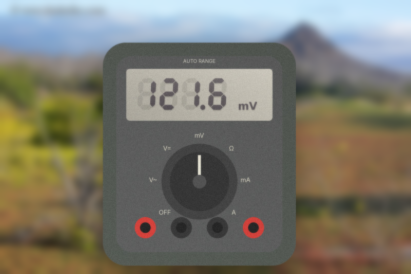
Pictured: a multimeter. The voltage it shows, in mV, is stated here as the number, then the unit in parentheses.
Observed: 121.6 (mV)
